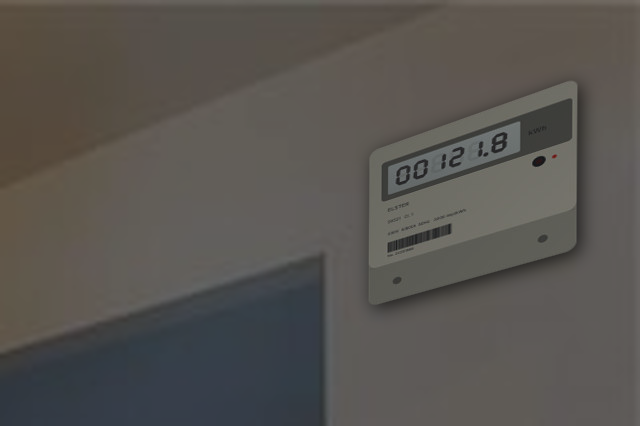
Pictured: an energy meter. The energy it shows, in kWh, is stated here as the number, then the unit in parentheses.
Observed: 121.8 (kWh)
